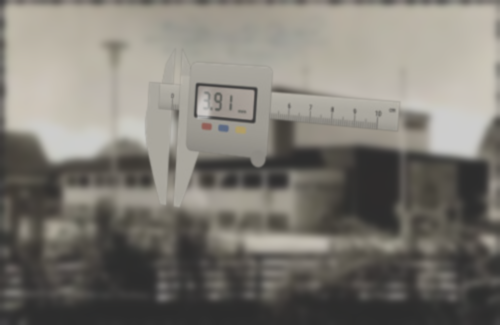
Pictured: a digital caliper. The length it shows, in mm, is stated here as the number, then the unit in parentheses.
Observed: 3.91 (mm)
